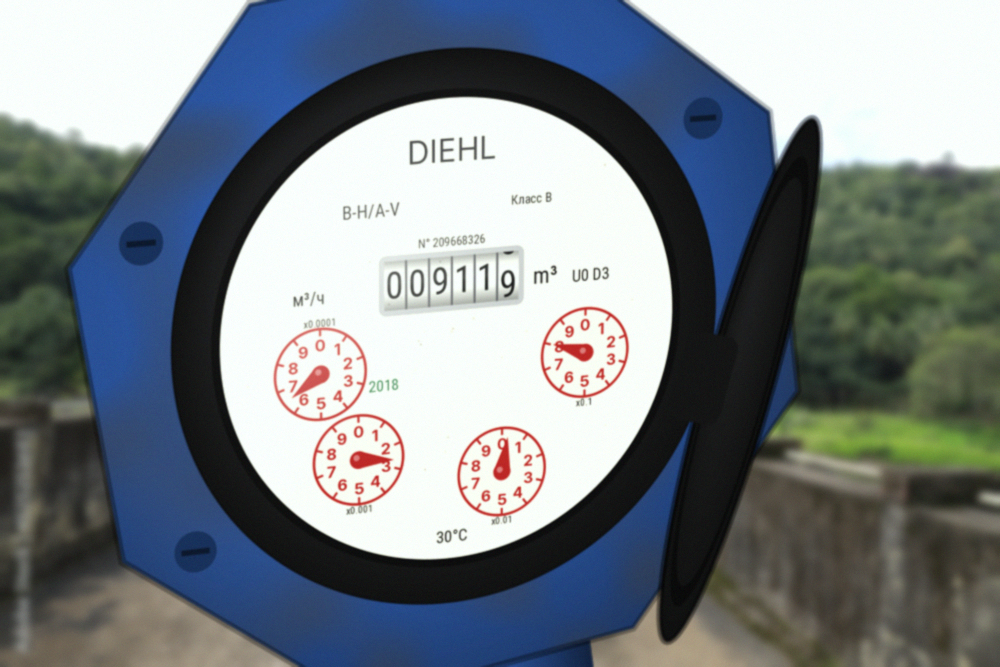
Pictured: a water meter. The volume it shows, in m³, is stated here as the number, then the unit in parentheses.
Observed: 9118.8026 (m³)
